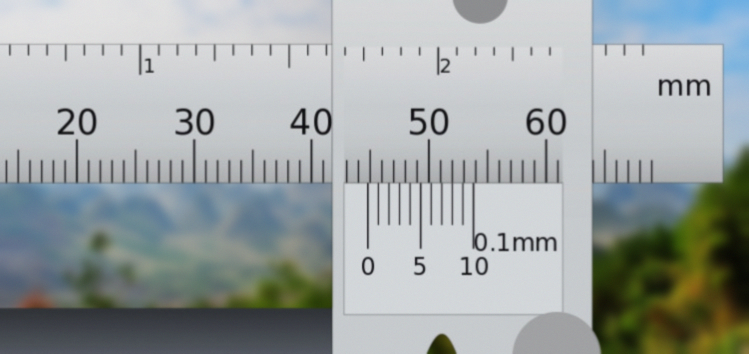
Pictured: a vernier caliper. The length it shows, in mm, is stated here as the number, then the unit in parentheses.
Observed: 44.8 (mm)
